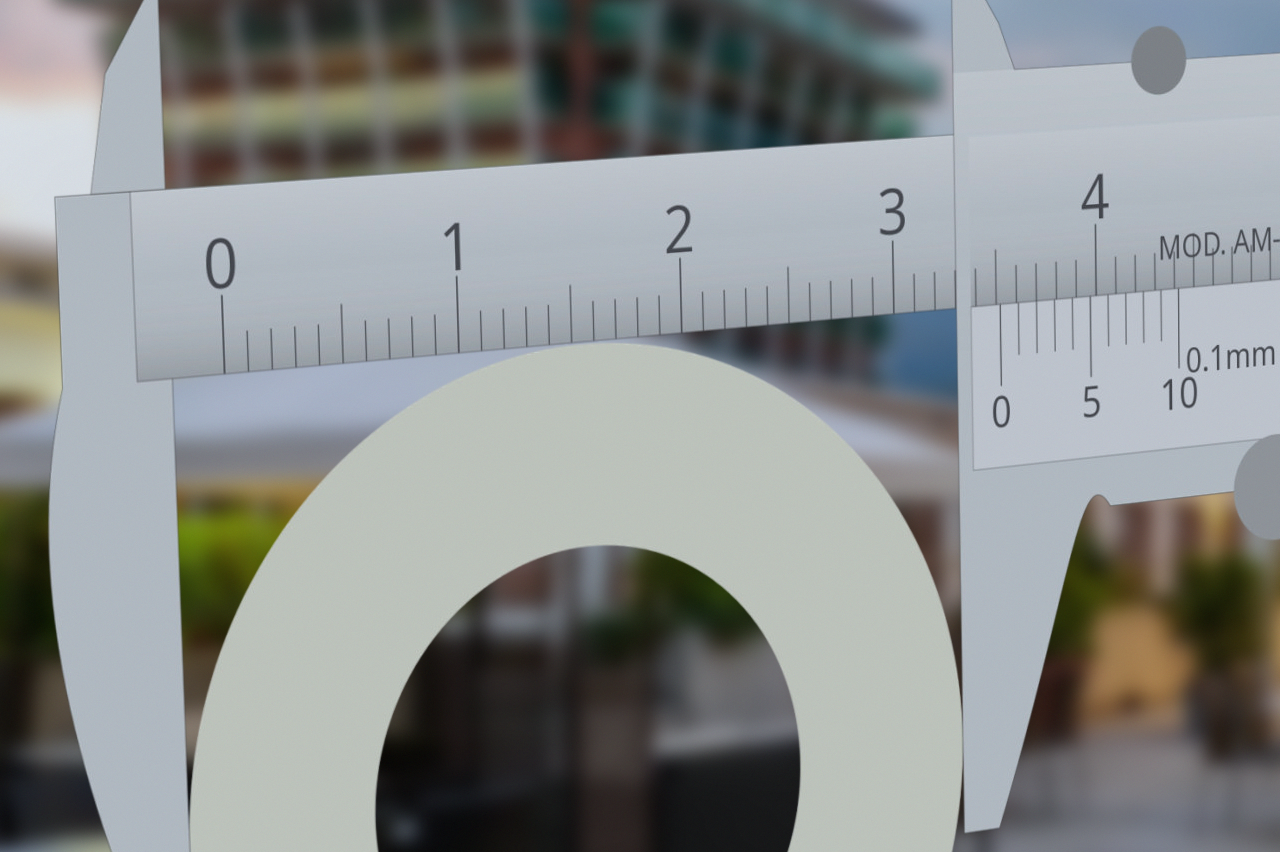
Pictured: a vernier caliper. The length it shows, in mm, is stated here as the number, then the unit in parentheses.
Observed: 35.2 (mm)
